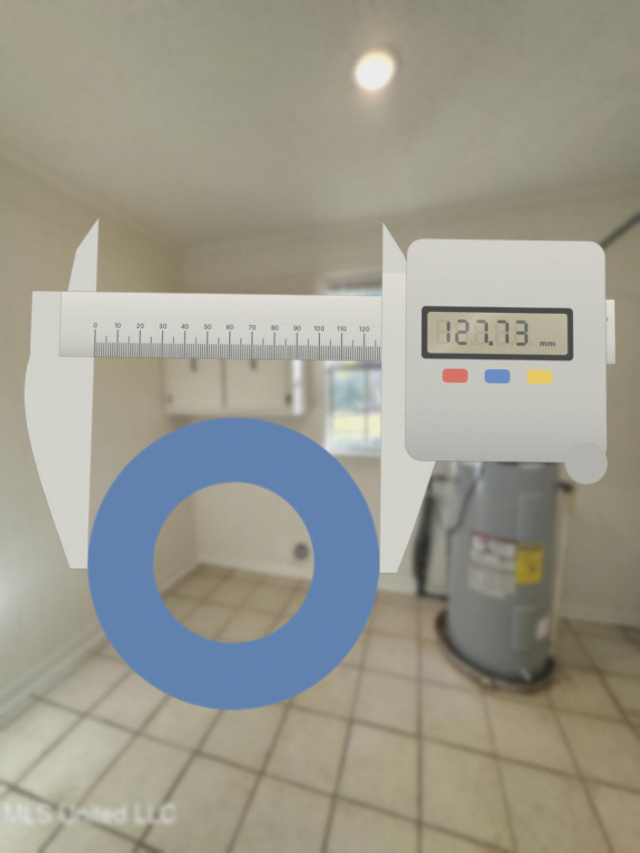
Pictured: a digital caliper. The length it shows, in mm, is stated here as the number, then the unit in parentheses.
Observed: 127.73 (mm)
